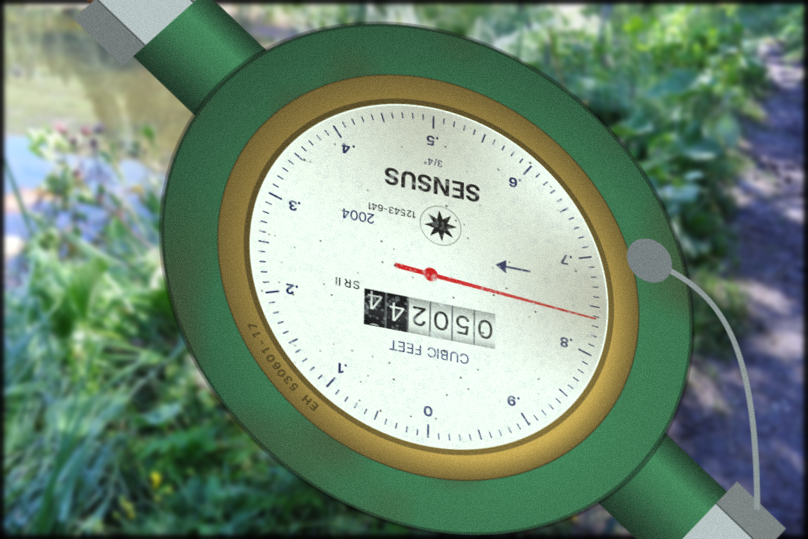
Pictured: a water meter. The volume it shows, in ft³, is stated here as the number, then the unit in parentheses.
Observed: 50243.76 (ft³)
